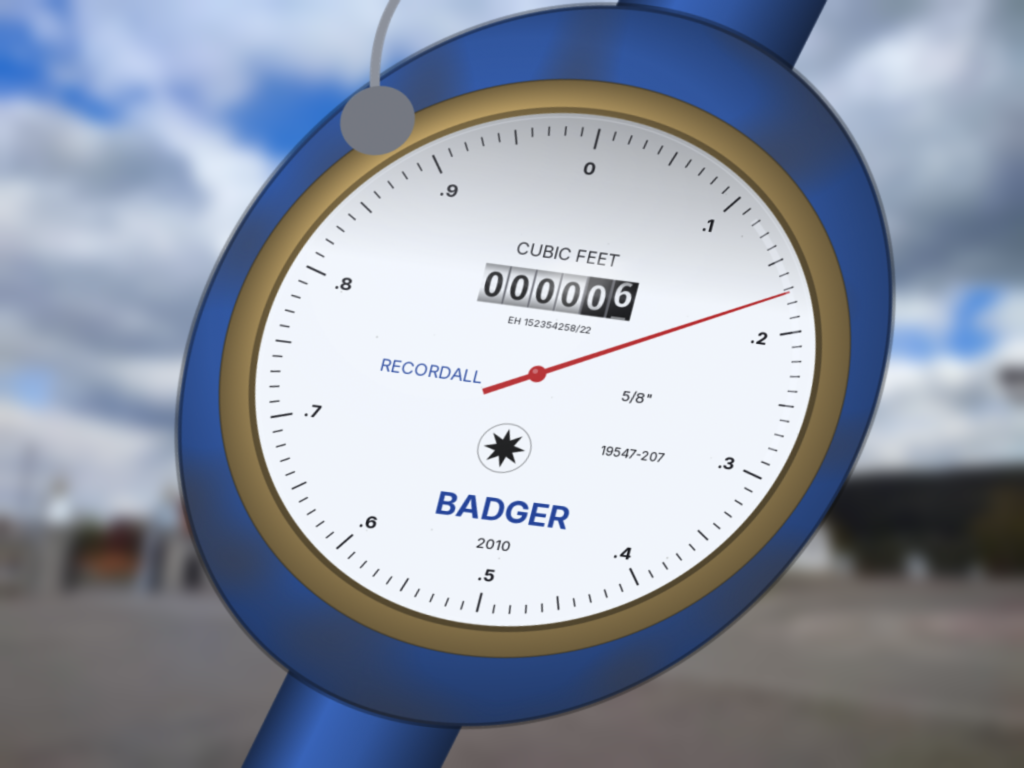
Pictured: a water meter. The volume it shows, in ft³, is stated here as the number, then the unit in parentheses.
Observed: 6.17 (ft³)
